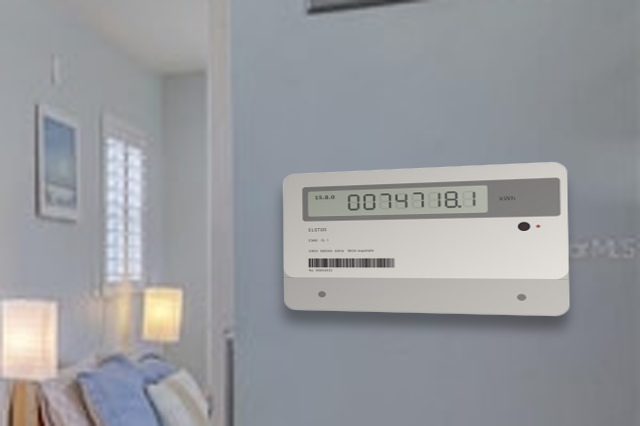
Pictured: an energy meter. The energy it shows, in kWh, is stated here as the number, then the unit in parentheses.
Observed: 74718.1 (kWh)
